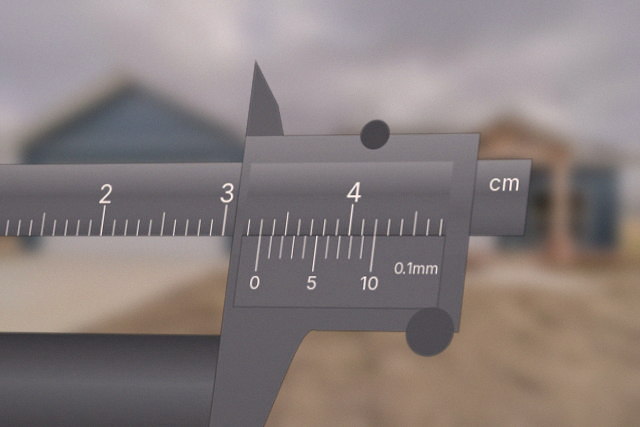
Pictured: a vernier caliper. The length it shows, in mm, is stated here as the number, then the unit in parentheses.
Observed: 33.0 (mm)
